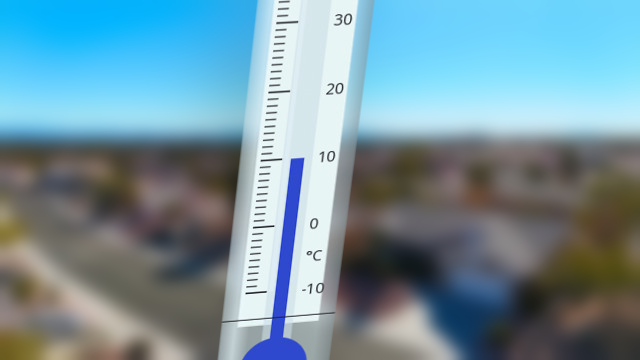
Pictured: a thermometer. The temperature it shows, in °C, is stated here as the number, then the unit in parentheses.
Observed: 10 (°C)
